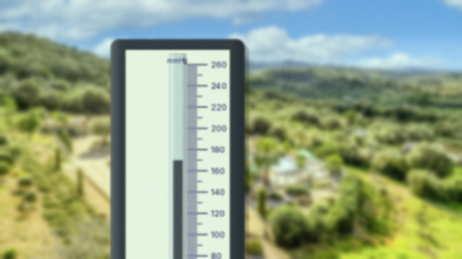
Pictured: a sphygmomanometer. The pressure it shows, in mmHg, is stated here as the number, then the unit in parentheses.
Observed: 170 (mmHg)
